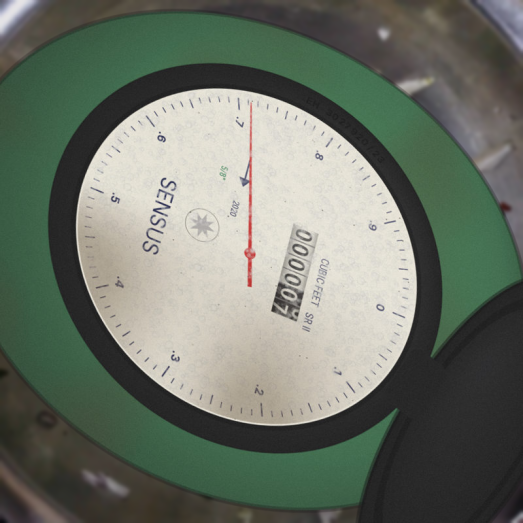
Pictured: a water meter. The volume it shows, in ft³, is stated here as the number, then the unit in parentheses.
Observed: 6.71 (ft³)
